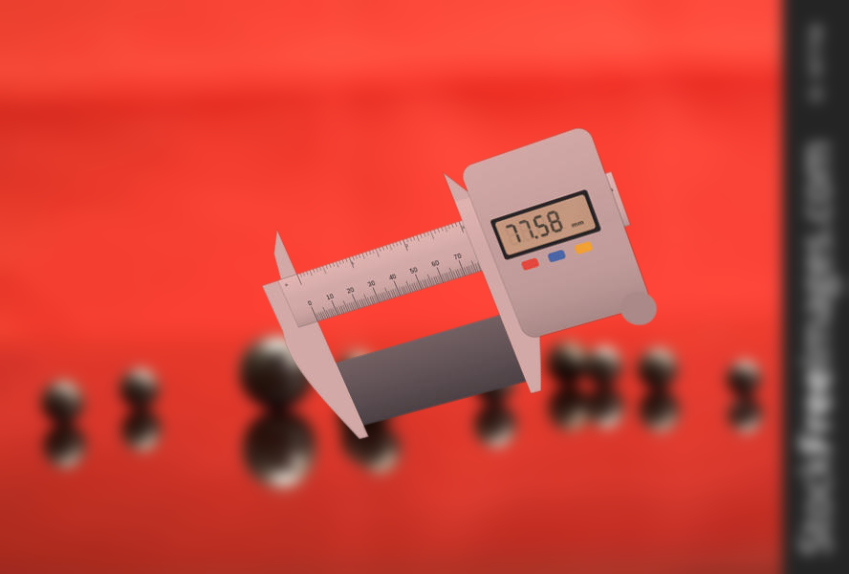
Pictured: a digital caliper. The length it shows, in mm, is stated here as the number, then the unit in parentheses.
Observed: 77.58 (mm)
